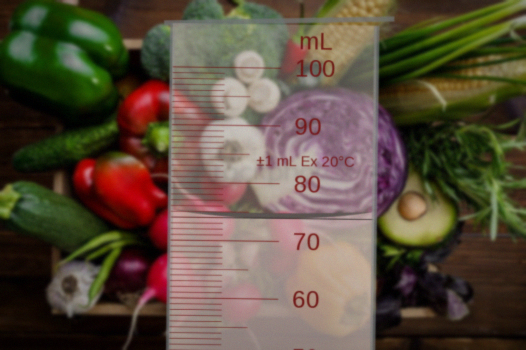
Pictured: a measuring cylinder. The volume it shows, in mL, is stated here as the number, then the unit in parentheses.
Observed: 74 (mL)
